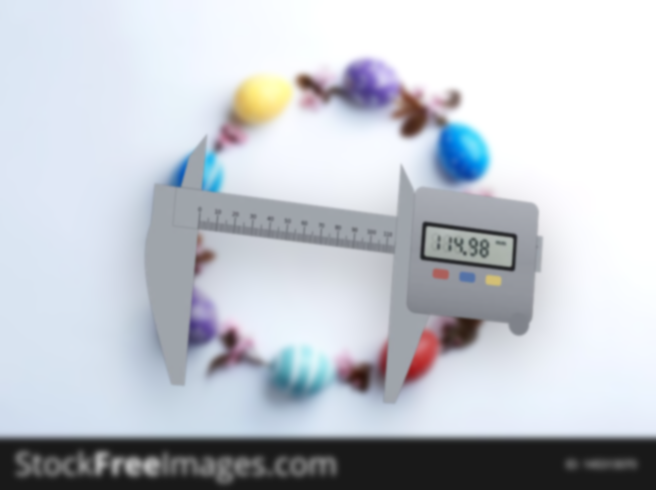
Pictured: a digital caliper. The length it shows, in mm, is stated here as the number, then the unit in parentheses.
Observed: 114.98 (mm)
